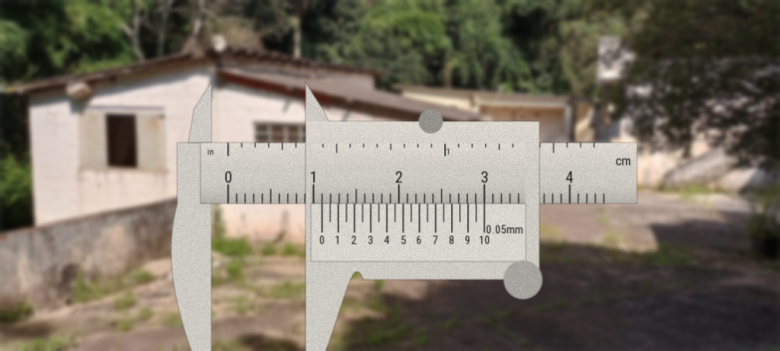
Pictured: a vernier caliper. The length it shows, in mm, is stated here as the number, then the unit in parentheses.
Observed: 11.0 (mm)
